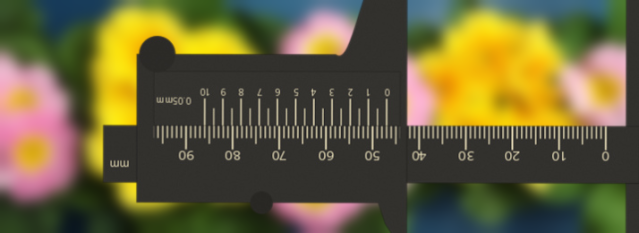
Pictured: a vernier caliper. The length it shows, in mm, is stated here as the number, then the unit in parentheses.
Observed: 47.0 (mm)
